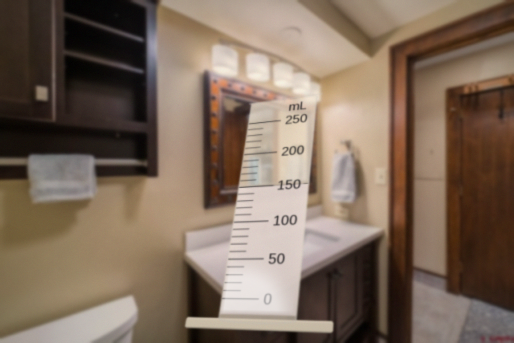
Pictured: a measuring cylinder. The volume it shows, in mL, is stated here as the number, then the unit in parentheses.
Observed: 150 (mL)
